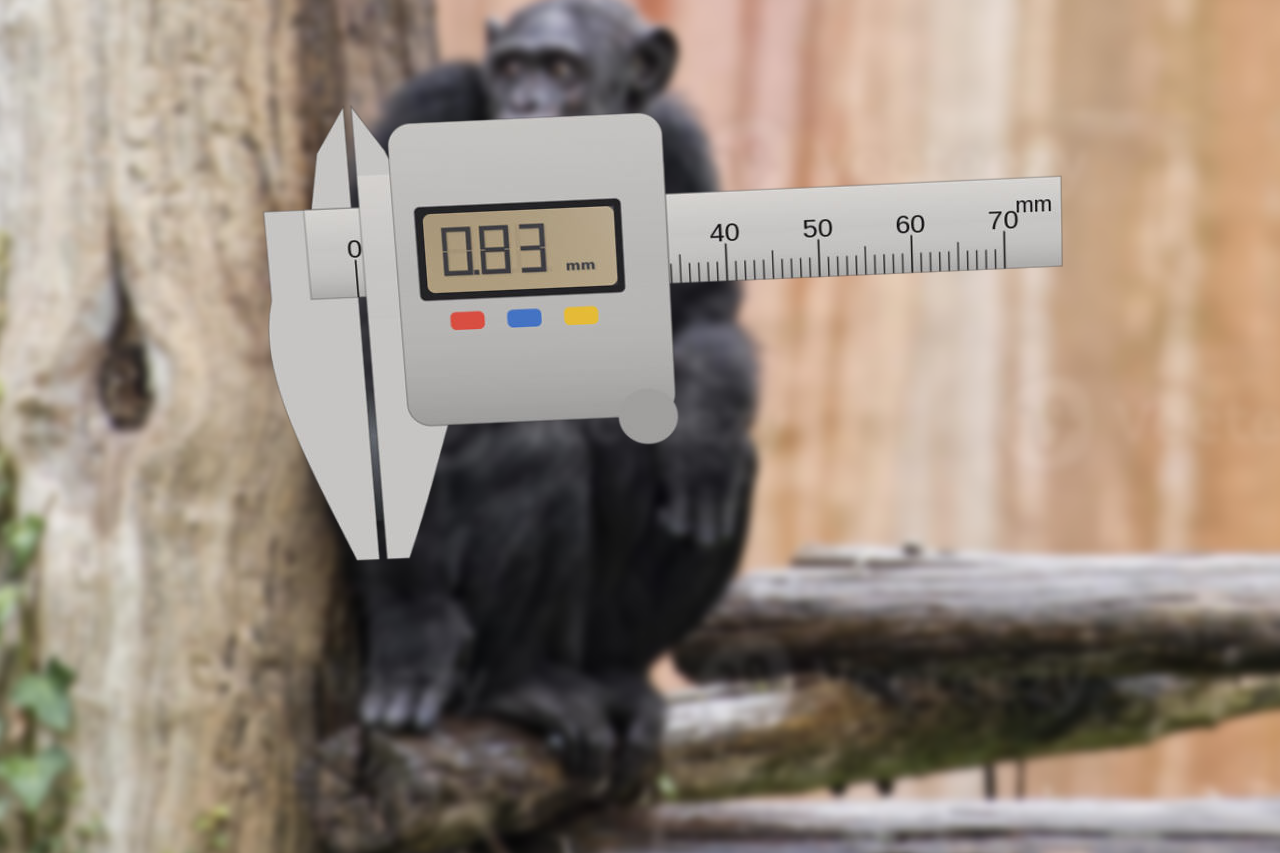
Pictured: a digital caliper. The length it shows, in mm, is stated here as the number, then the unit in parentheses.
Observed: 0.83 (mm)
